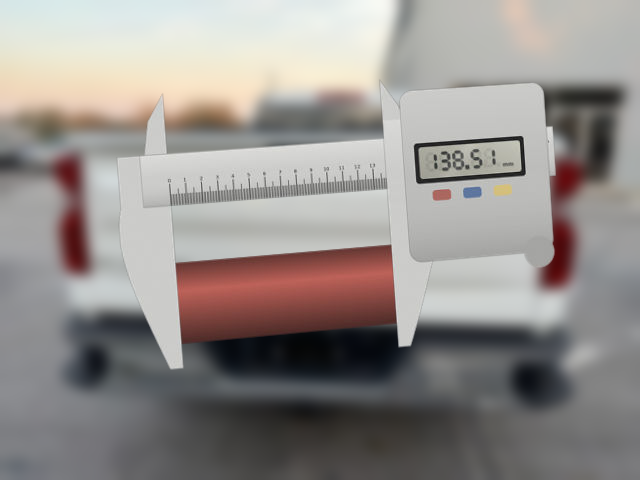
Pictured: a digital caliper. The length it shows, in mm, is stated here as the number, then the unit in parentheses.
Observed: 138.51 (mm)
